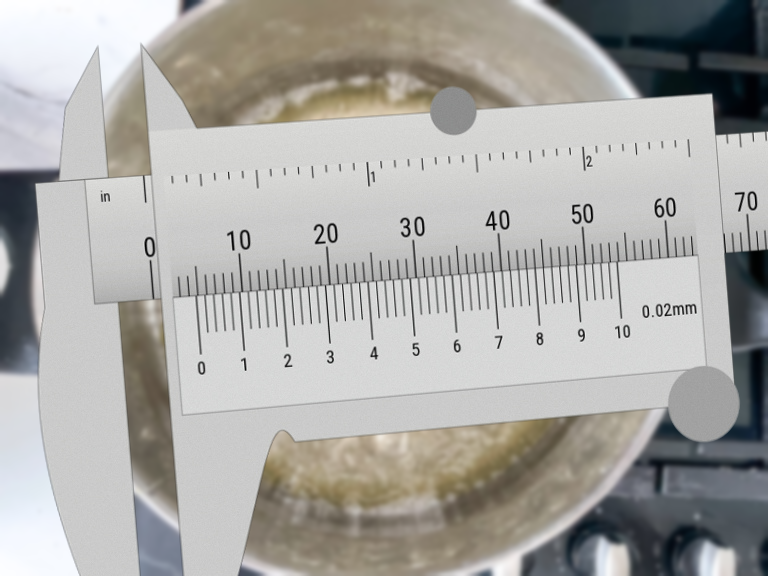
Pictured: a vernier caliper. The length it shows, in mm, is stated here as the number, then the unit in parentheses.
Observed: 4.8 (mm)
